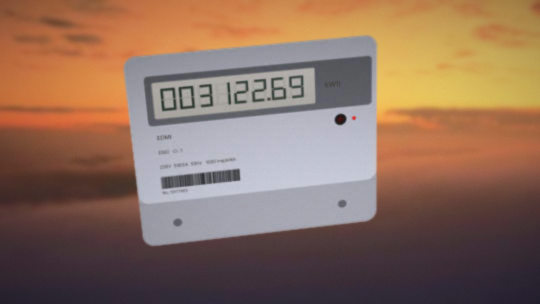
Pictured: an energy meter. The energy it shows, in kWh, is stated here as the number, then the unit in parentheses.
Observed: 3122.69 (kWh)
